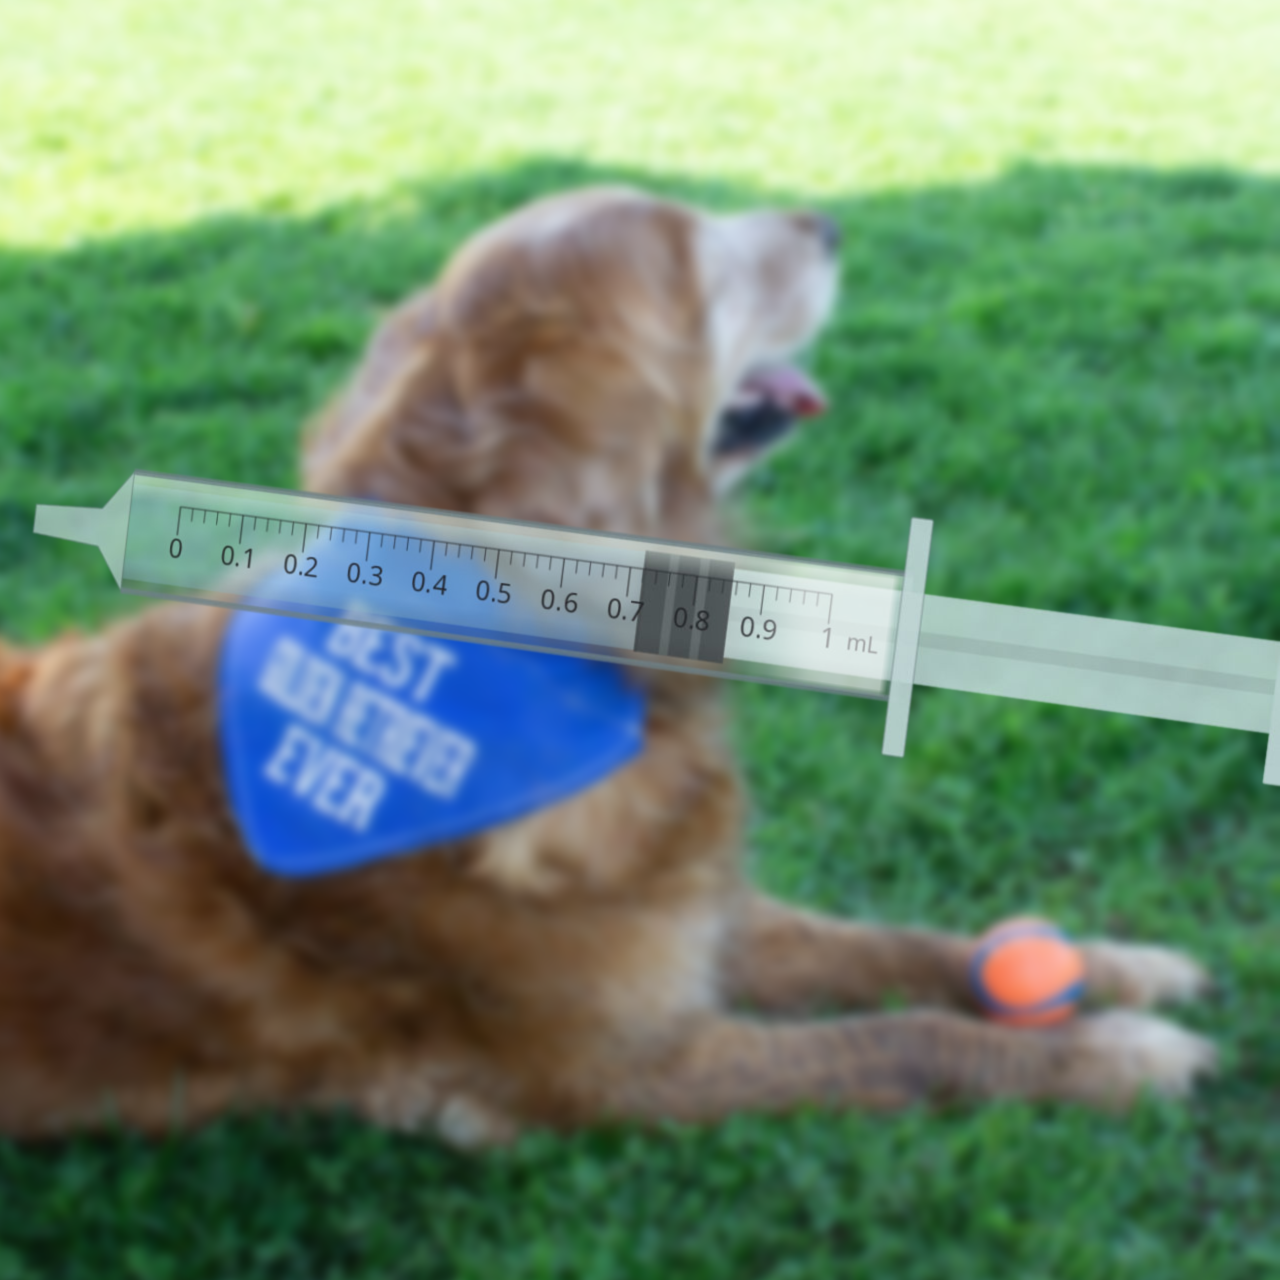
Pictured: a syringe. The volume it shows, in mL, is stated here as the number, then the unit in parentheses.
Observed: 0.72 (mL)
